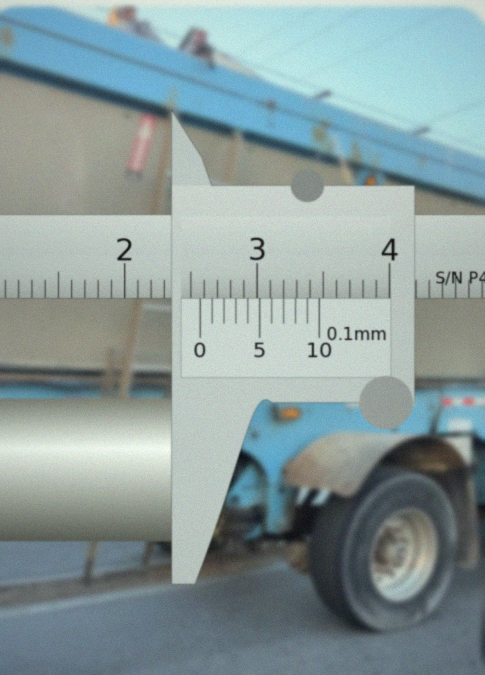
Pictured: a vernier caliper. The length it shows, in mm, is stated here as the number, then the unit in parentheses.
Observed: 25.7 (mm)
